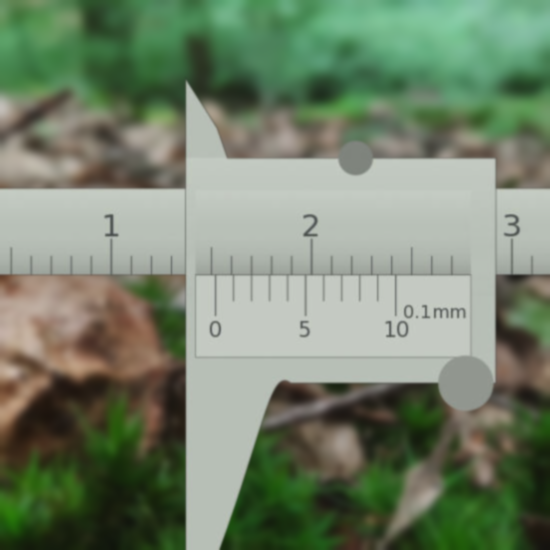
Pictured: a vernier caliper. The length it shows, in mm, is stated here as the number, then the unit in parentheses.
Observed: 15.2 (mm)
